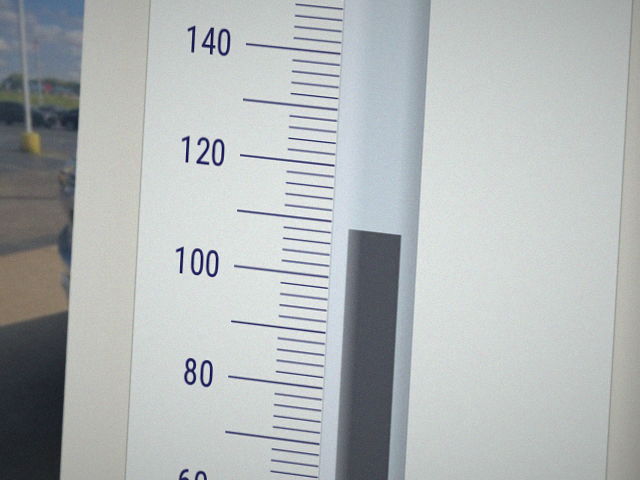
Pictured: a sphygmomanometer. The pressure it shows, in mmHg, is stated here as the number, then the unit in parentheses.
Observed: 109 (mmHg)
